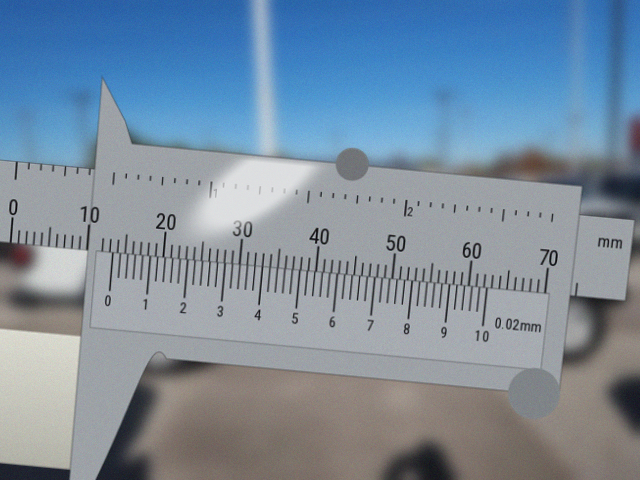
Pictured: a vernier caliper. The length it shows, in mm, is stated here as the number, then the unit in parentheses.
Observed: 13.4 (mm)
